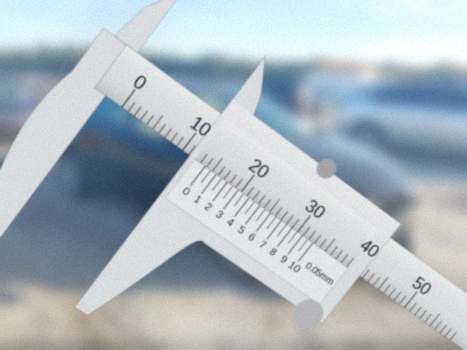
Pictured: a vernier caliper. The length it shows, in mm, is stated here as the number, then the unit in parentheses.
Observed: 13.8 (mm)
